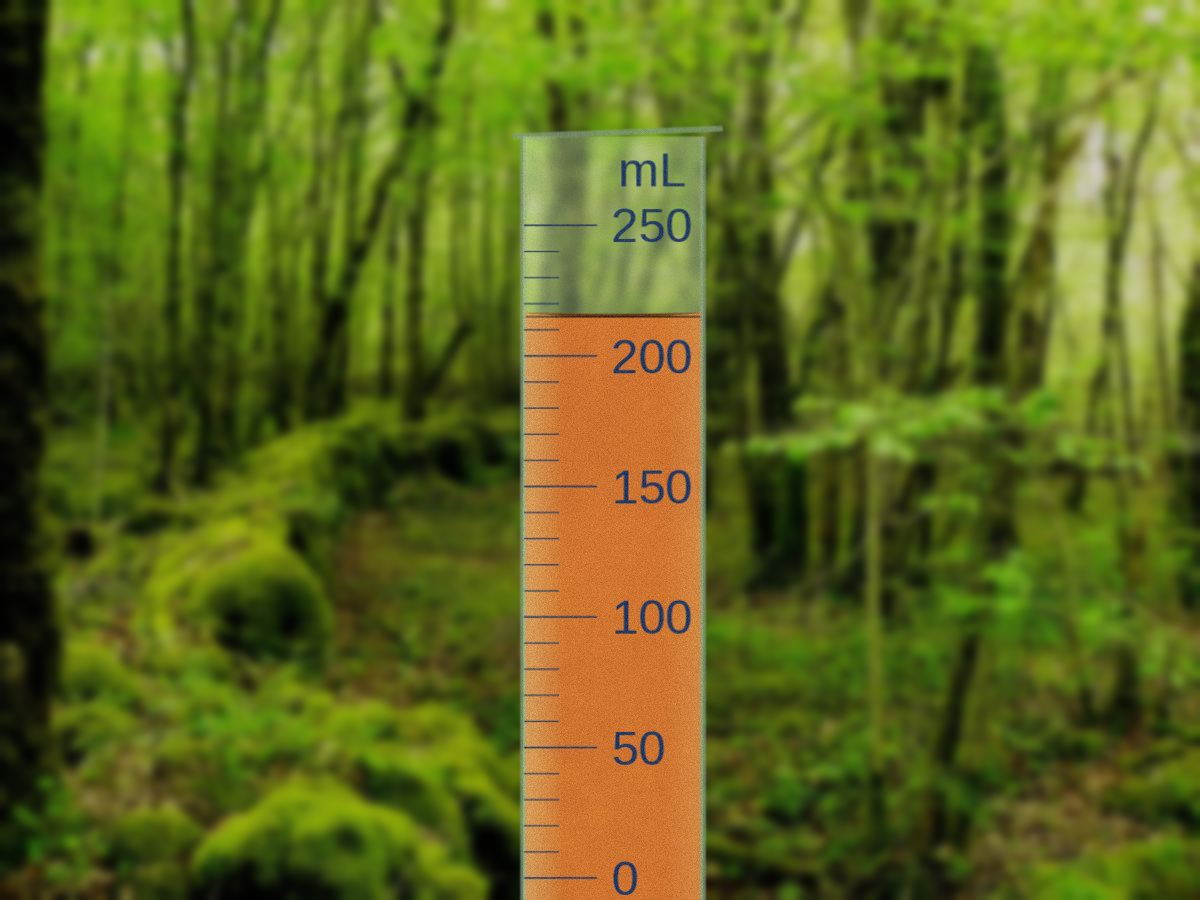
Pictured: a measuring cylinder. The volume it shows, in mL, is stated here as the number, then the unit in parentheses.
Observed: 215 (mL)
